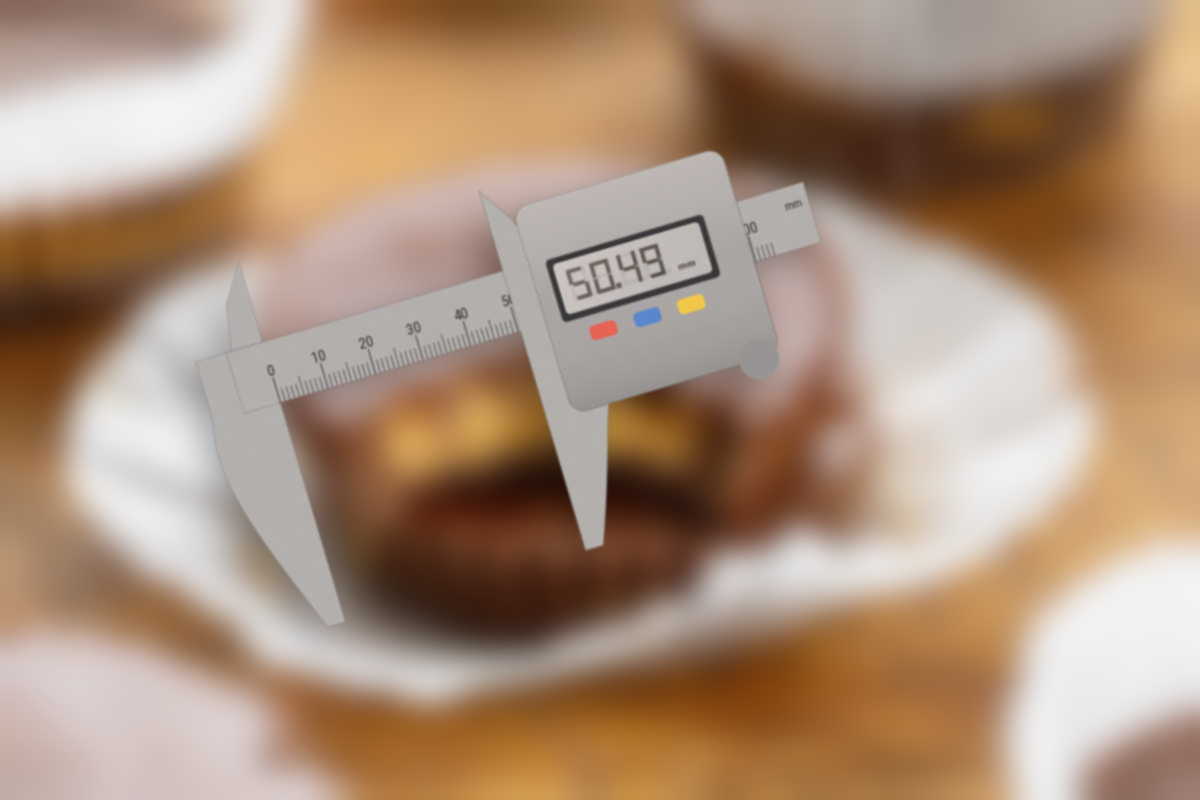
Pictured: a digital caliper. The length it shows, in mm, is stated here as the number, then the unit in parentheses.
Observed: 50.49 (mm)
